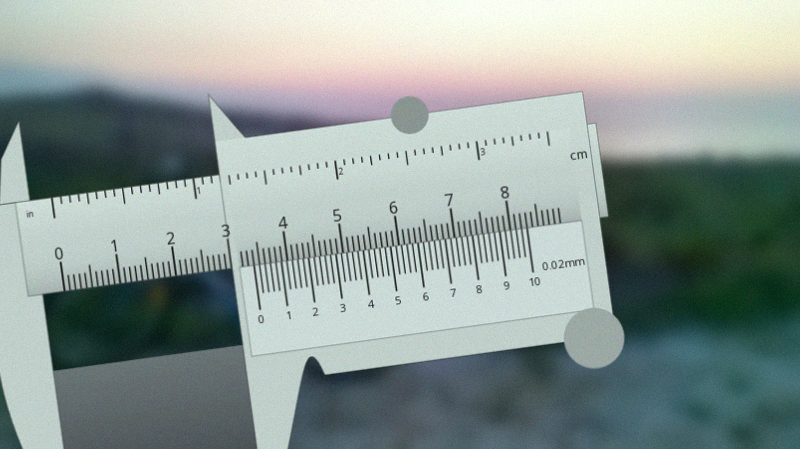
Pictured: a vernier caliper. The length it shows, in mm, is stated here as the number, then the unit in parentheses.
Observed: 34.0 (mm)
